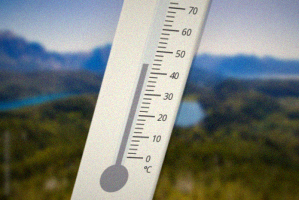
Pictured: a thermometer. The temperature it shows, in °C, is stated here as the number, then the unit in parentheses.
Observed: 44 (°C)
